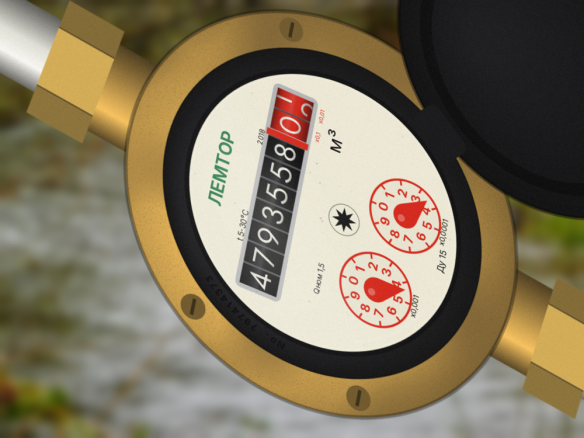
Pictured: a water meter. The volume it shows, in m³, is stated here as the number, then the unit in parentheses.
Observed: 4793558.0143 (m³)
